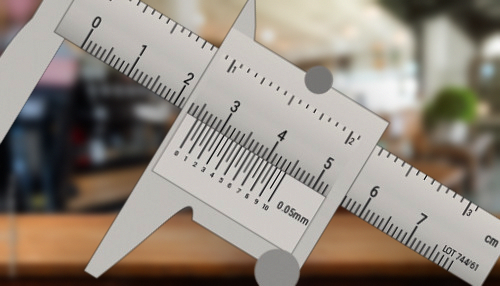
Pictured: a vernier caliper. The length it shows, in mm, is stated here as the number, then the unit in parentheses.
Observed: 25.2 (mm)
